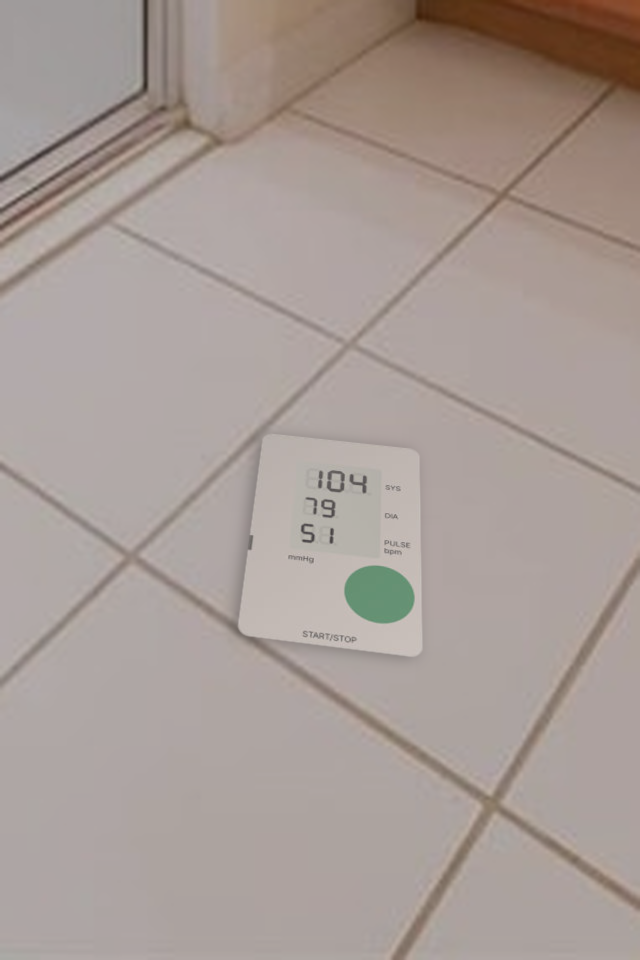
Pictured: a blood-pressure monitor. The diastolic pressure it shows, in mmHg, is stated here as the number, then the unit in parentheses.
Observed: 79 (mmHg)
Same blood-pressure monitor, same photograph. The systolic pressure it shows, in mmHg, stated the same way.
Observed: 104 (mmHg)
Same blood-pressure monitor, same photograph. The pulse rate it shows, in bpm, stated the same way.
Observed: 51 (bpm)
